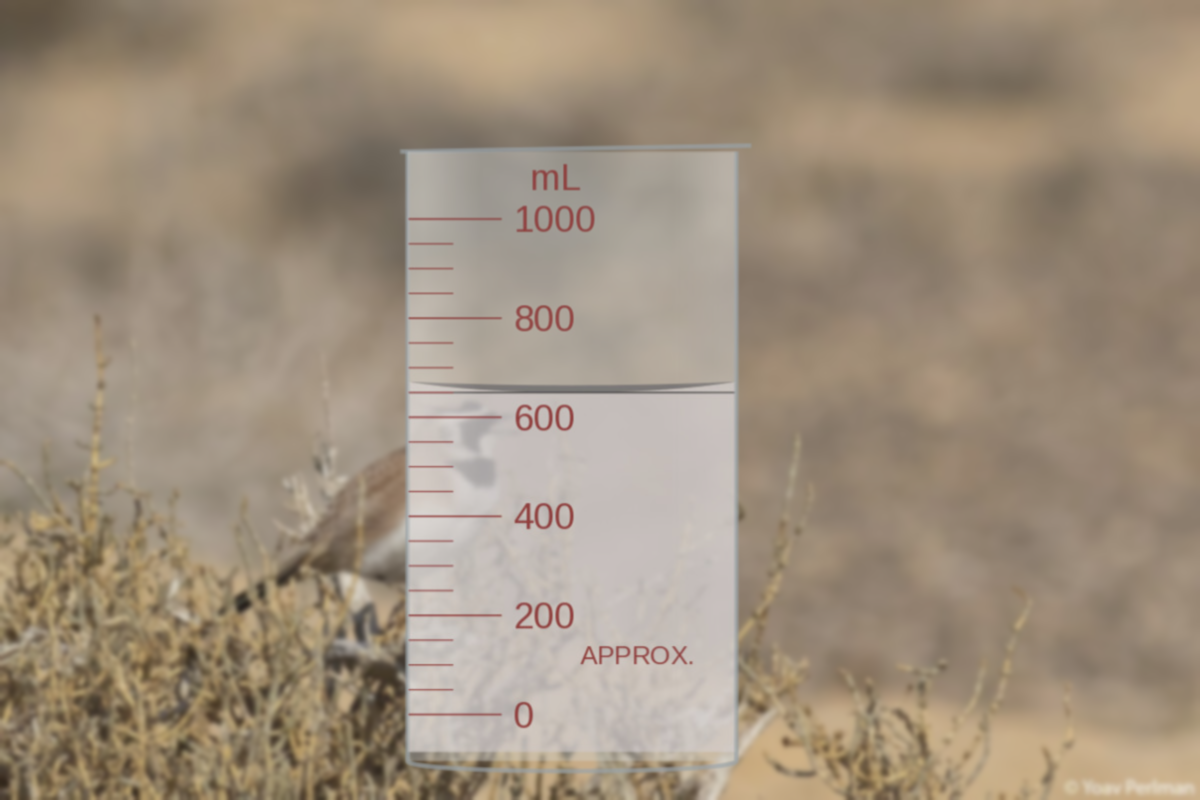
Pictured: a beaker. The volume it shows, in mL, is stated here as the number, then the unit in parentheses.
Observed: 650 (mL)
